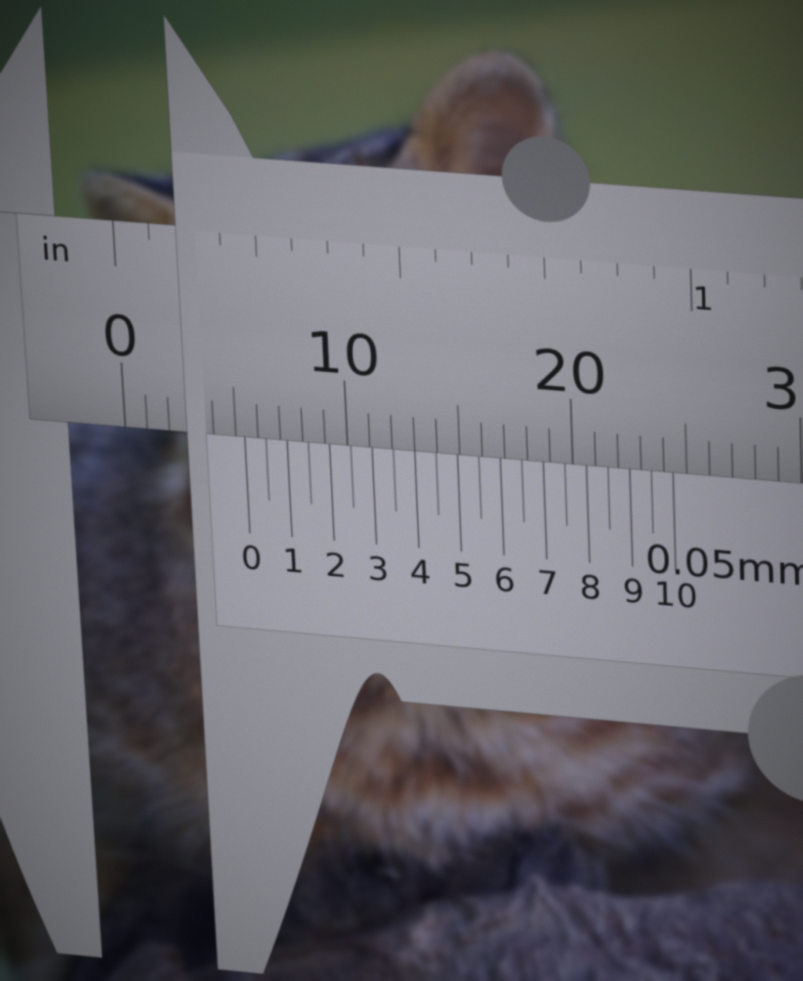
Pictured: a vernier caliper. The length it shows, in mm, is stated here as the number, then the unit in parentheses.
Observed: 5.4 (mm)
